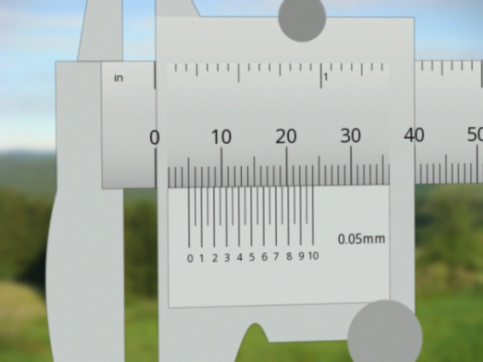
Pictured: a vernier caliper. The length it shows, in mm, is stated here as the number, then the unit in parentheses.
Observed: 5.0 (mm)
